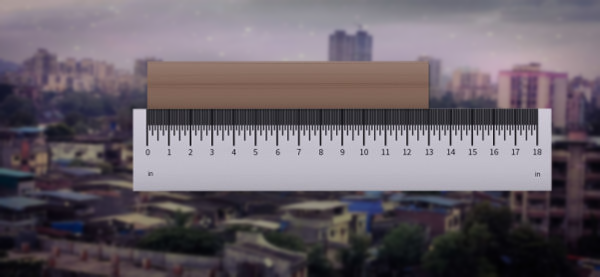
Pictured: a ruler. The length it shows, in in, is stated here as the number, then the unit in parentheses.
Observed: 13 (in)
